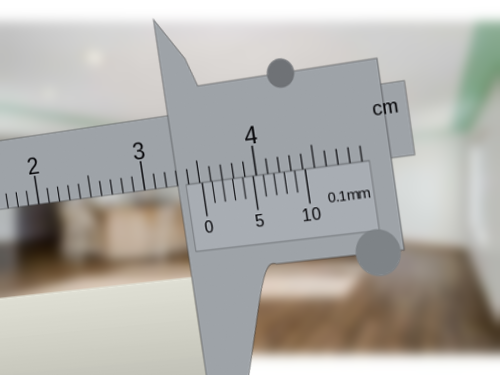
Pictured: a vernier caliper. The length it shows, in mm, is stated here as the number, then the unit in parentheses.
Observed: 35.2 (mm)
